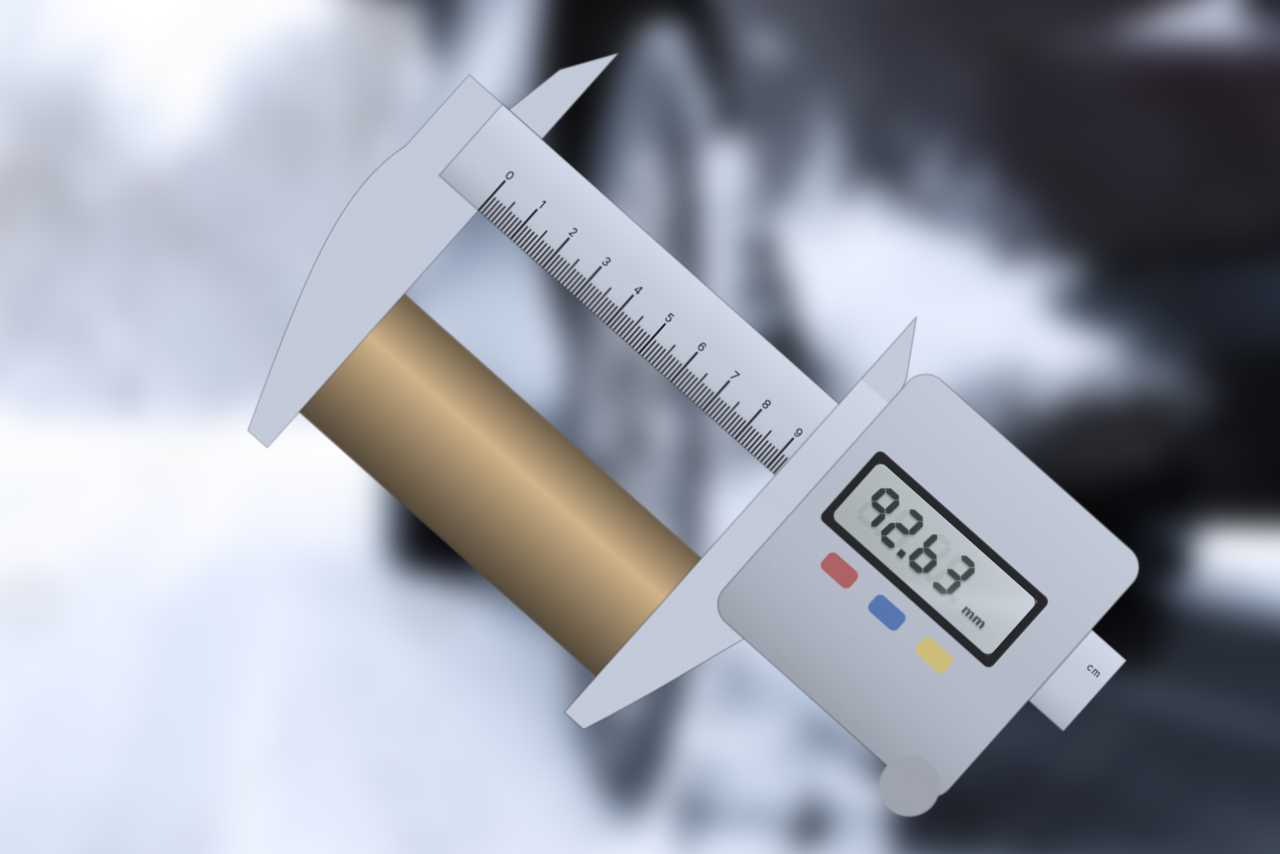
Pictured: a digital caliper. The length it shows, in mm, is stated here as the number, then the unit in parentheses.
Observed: 92.63 (mm)
